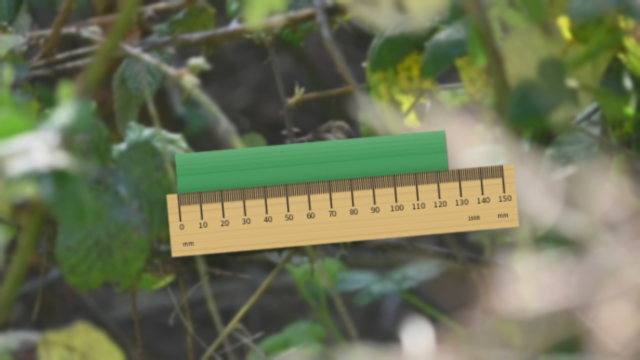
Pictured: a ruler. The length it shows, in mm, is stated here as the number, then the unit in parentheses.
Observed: 125 (mm)
